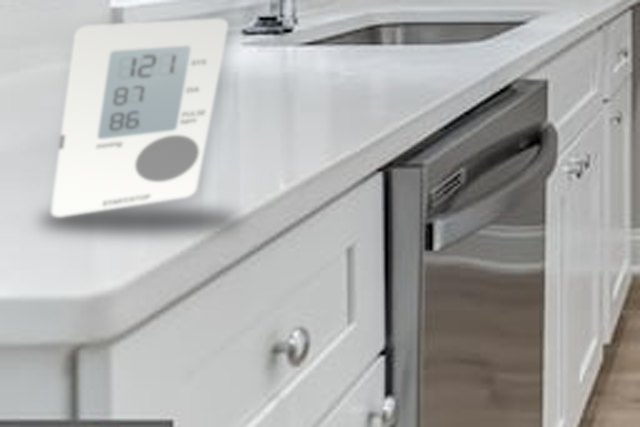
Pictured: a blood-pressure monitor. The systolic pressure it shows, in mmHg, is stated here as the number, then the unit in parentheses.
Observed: 121 (mmHg)
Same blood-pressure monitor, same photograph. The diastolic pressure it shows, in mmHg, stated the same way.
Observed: 87 (mmHg)
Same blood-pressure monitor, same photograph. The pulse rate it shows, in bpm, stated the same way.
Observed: 86 (bpm)
